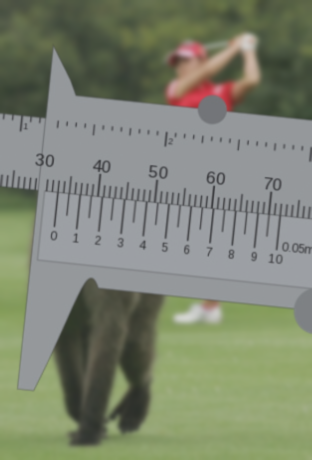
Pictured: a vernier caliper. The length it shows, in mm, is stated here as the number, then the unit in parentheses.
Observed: 33.0 (mm)
